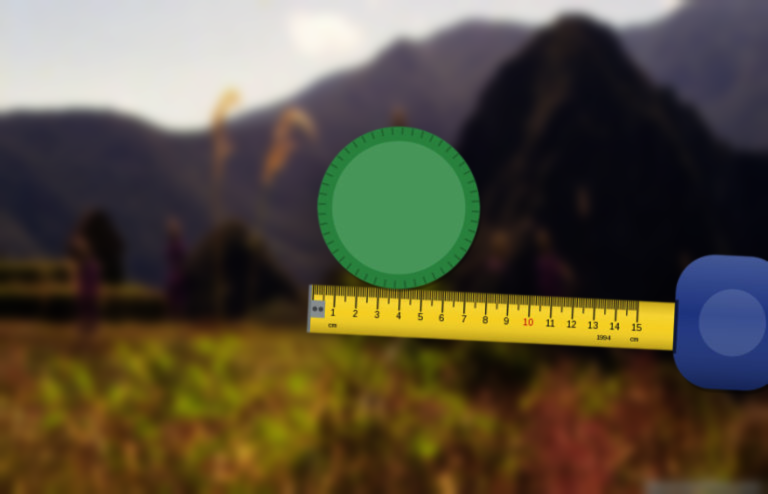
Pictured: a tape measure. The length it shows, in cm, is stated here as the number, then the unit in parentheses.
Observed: 7.5 (cm)
